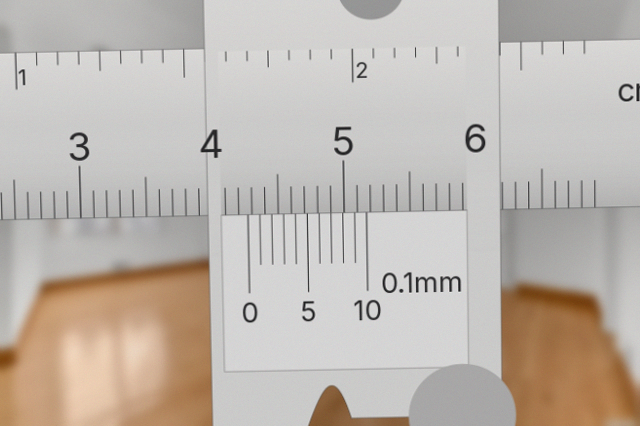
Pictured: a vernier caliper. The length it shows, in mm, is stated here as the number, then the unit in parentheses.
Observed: 42.7 (mm)
